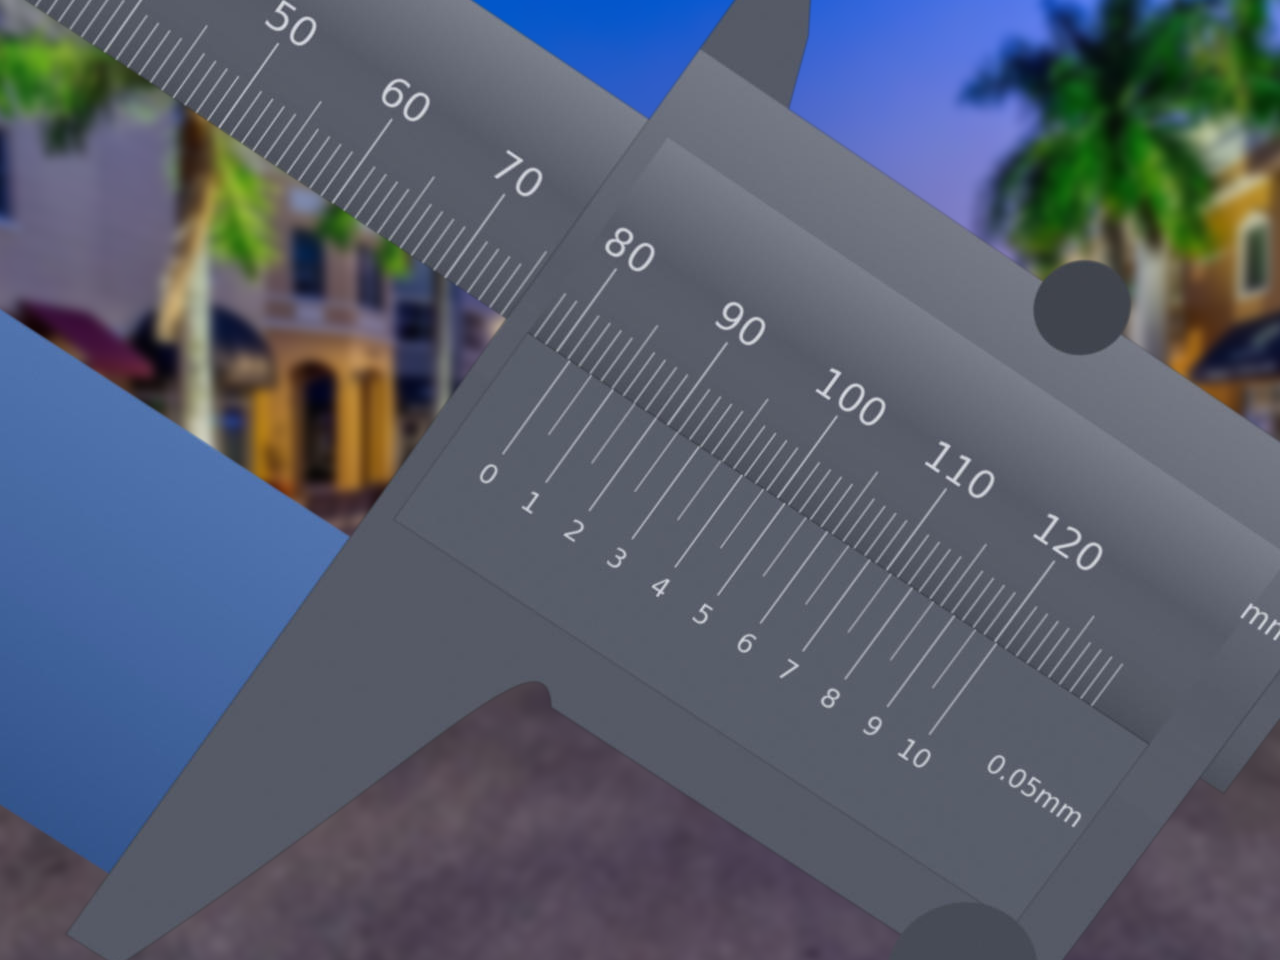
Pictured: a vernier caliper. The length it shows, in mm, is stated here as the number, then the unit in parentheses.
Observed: 81.2 (mm)
